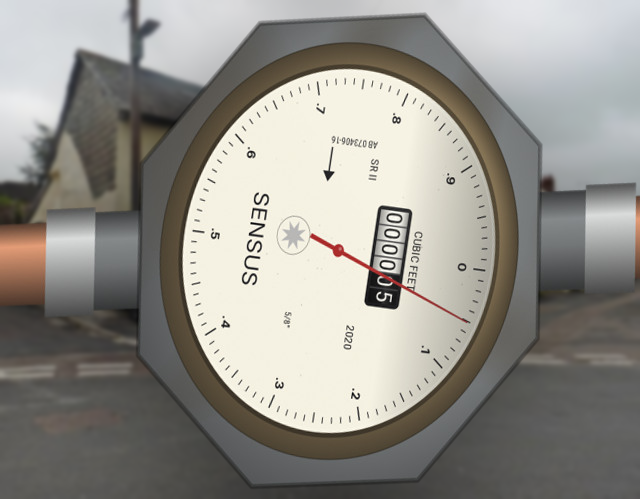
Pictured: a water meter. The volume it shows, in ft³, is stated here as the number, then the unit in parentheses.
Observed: 5.05 (ft³)
